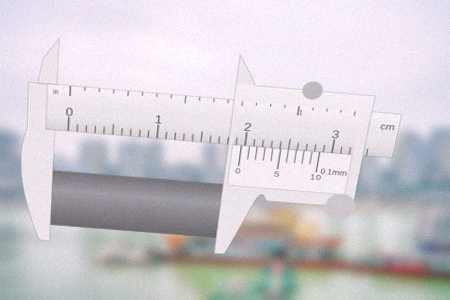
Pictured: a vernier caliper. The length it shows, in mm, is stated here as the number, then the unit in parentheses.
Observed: 19.6 (mm)
